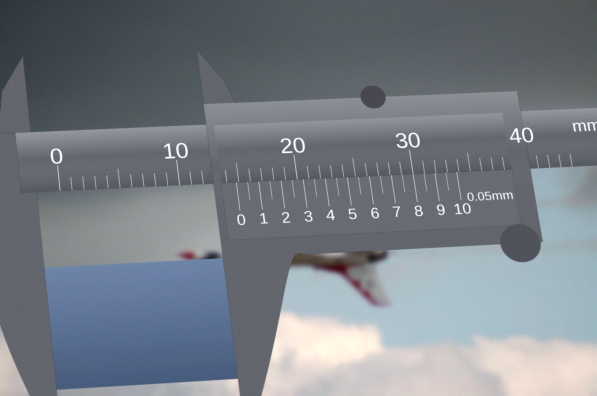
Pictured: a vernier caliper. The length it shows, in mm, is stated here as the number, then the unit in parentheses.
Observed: 14.8 (mm)
